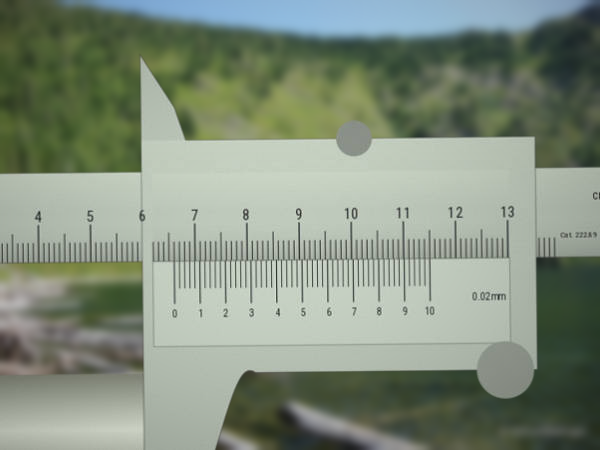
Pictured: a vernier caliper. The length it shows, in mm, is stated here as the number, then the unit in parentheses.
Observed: 66.0 (mm)
